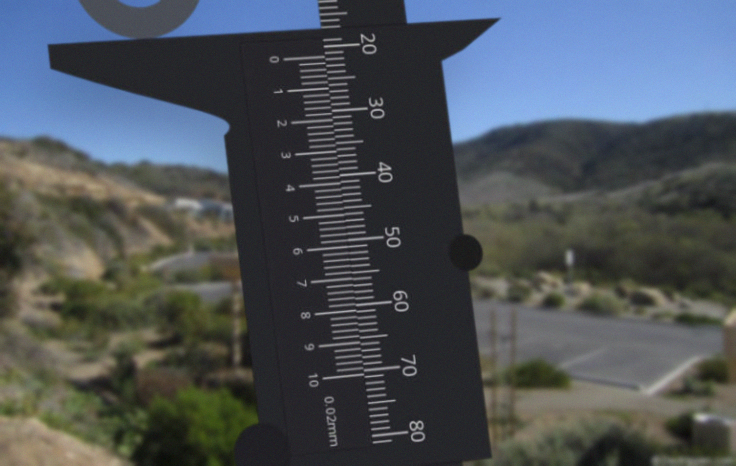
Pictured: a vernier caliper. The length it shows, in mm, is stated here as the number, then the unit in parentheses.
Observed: 21.6 (mm)
